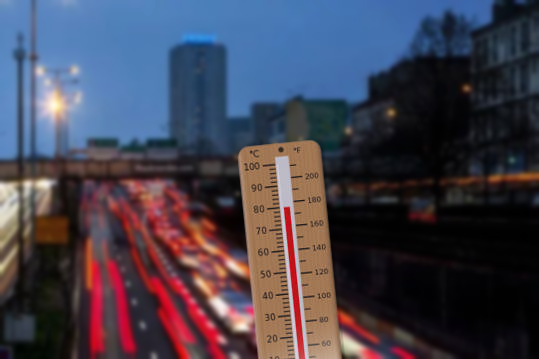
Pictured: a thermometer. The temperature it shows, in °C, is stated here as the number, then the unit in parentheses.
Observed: 80 (°C)
